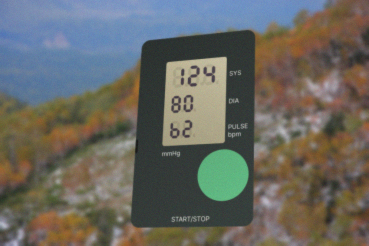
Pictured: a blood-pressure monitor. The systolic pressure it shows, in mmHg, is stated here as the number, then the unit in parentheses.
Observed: 124 (mmHg)
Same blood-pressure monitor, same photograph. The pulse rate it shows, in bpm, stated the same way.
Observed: 62 (bpm)
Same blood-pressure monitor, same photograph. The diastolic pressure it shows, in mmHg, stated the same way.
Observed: 80 (mmHg)
